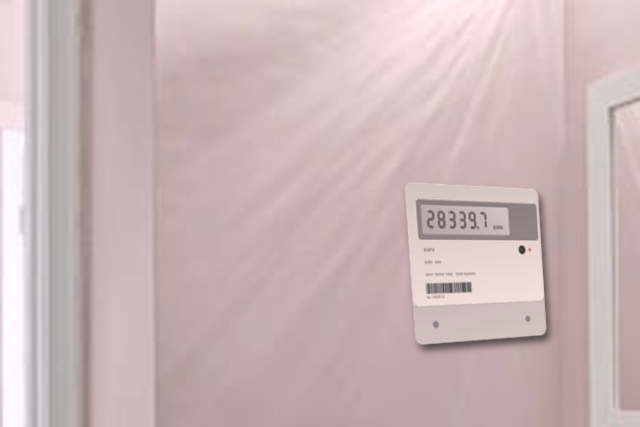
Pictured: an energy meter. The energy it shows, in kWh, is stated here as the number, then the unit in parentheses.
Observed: 28339.7 (kWh)
